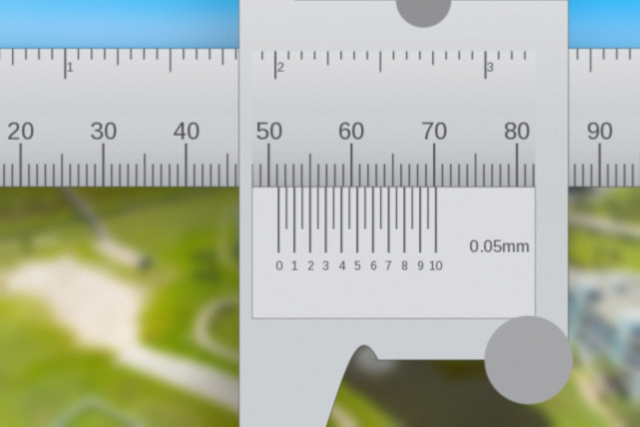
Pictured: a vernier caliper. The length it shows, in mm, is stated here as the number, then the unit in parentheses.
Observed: 51.2 (mm)
